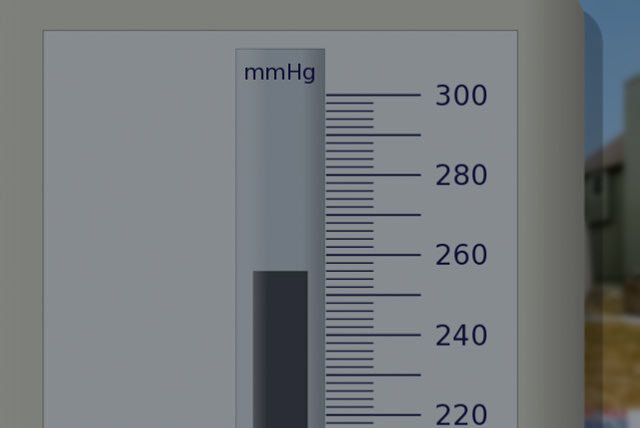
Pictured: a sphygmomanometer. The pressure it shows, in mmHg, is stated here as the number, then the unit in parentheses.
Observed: 256 (mmHg)
